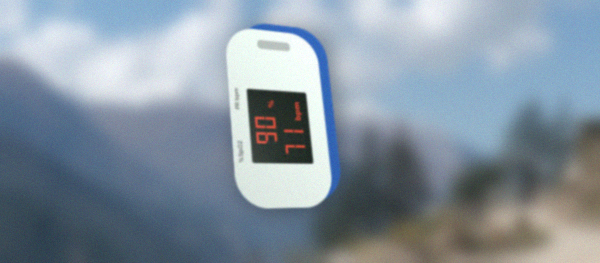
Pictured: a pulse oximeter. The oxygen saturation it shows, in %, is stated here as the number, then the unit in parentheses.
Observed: 90 (%)
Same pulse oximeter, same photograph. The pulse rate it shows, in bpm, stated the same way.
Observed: 71 (bpm)
